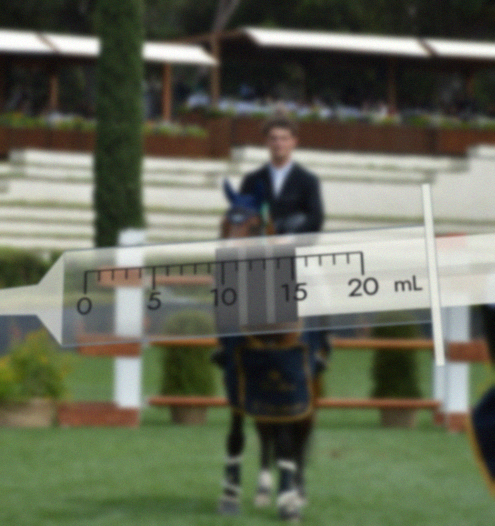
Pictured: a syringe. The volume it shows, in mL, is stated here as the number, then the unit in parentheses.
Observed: 9.5 (mL)
